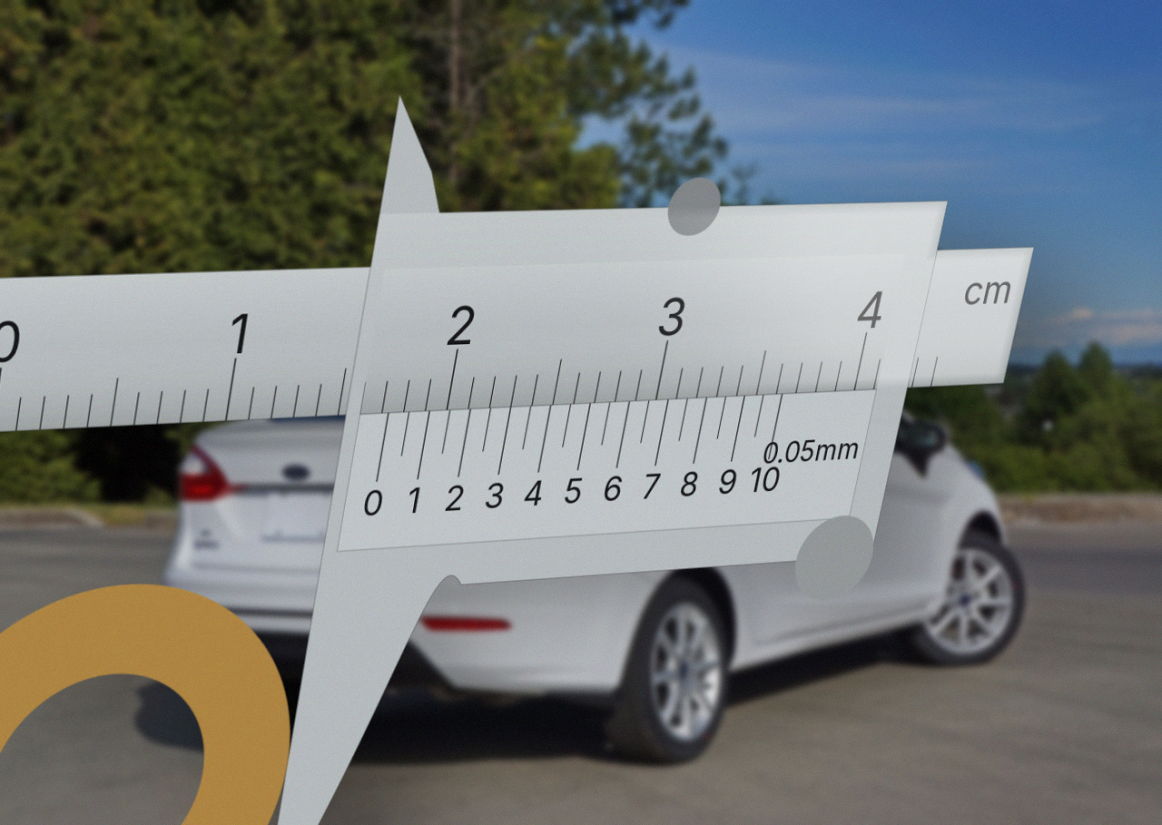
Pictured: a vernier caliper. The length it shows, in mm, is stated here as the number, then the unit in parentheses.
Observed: 17.3 (mm)
